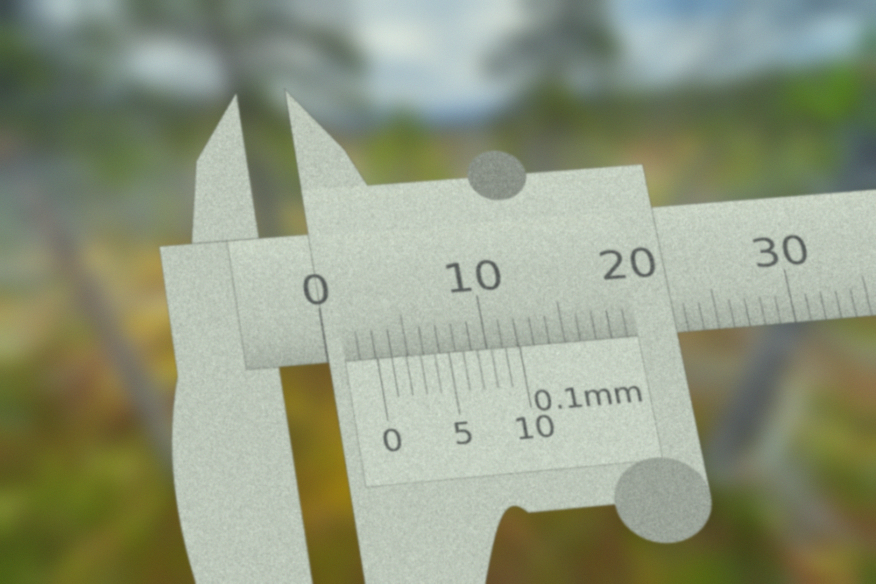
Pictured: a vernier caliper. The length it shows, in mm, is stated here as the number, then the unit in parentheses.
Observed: 3.1 (mm)
